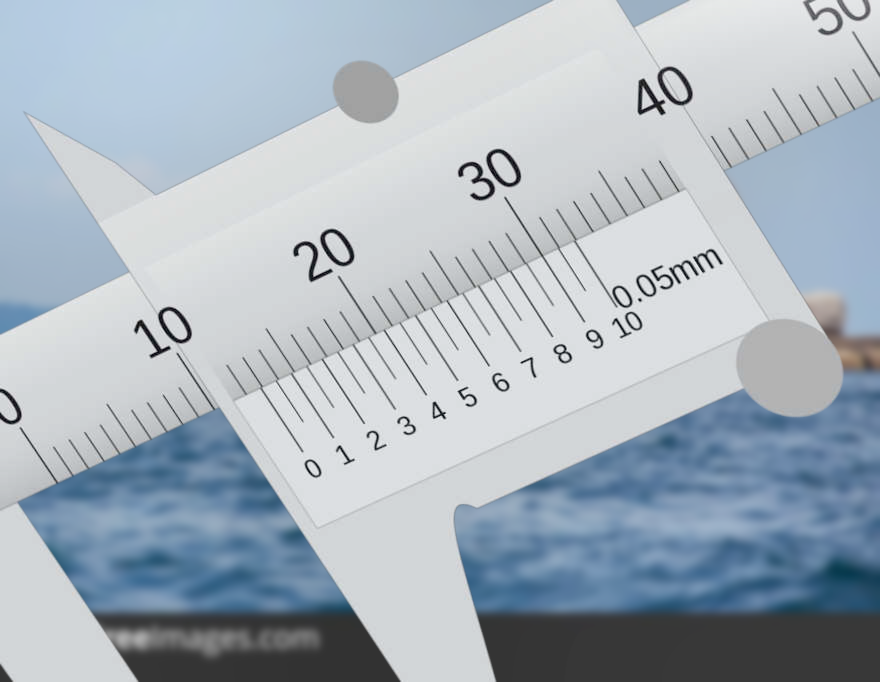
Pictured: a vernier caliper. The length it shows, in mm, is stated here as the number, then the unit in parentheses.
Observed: 12.9 (mm)
